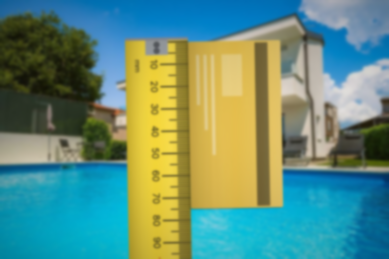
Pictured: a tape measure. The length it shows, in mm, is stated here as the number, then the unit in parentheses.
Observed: 75 (mm)
